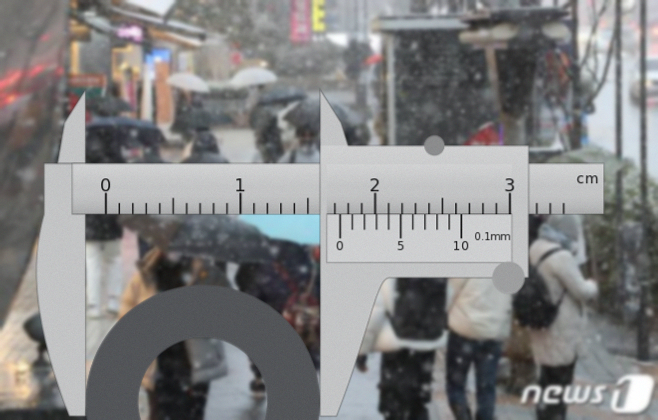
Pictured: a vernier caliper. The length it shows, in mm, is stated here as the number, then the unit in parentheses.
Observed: 17.4 (mm)
